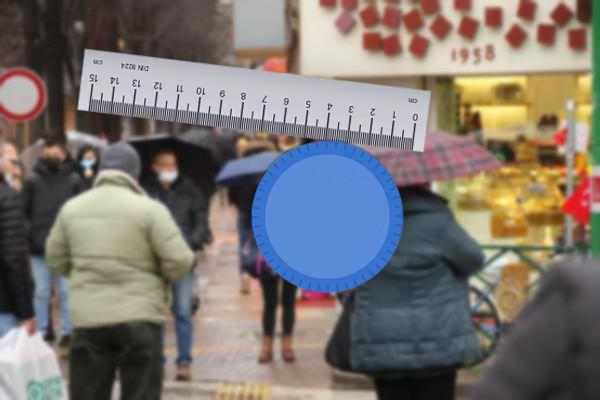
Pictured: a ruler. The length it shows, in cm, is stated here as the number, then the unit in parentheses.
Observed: 7 (cm)
